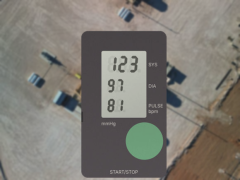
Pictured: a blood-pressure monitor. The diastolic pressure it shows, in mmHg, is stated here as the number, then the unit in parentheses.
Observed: 97 (mmHg)
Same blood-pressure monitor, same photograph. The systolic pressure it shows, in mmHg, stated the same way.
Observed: 123 (mmHg)
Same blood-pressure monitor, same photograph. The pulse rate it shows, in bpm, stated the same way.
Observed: 81 (bpm)
